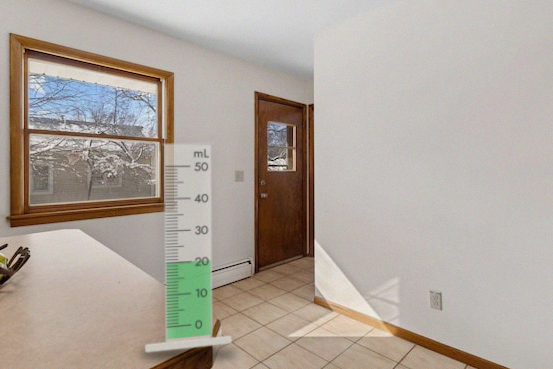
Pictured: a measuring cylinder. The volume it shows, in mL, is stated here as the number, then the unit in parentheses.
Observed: 20 (mL)
